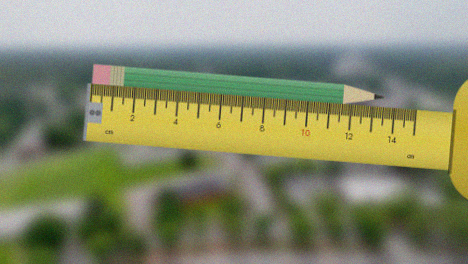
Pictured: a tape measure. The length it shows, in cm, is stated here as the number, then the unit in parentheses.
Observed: 13.5 (cm)
